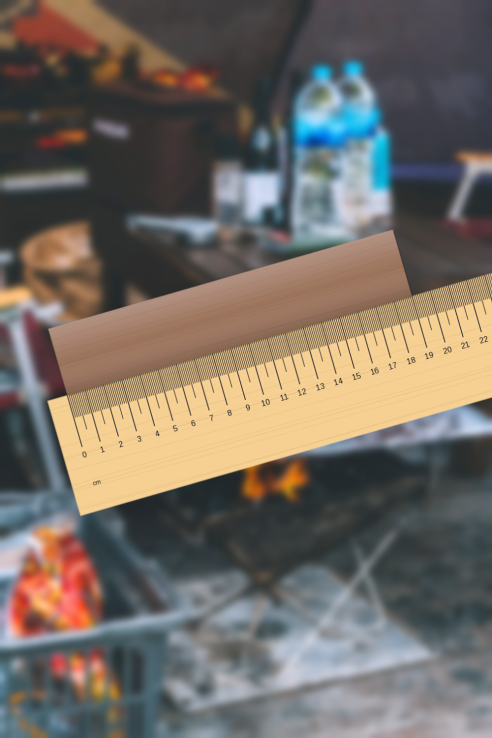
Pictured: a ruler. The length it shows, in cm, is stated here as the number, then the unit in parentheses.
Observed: 19 (cm)
